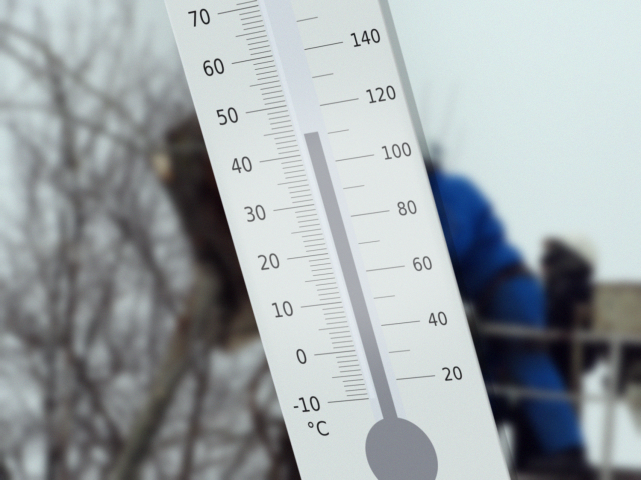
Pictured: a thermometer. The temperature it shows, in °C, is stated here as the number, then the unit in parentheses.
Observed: 44 (°C)
